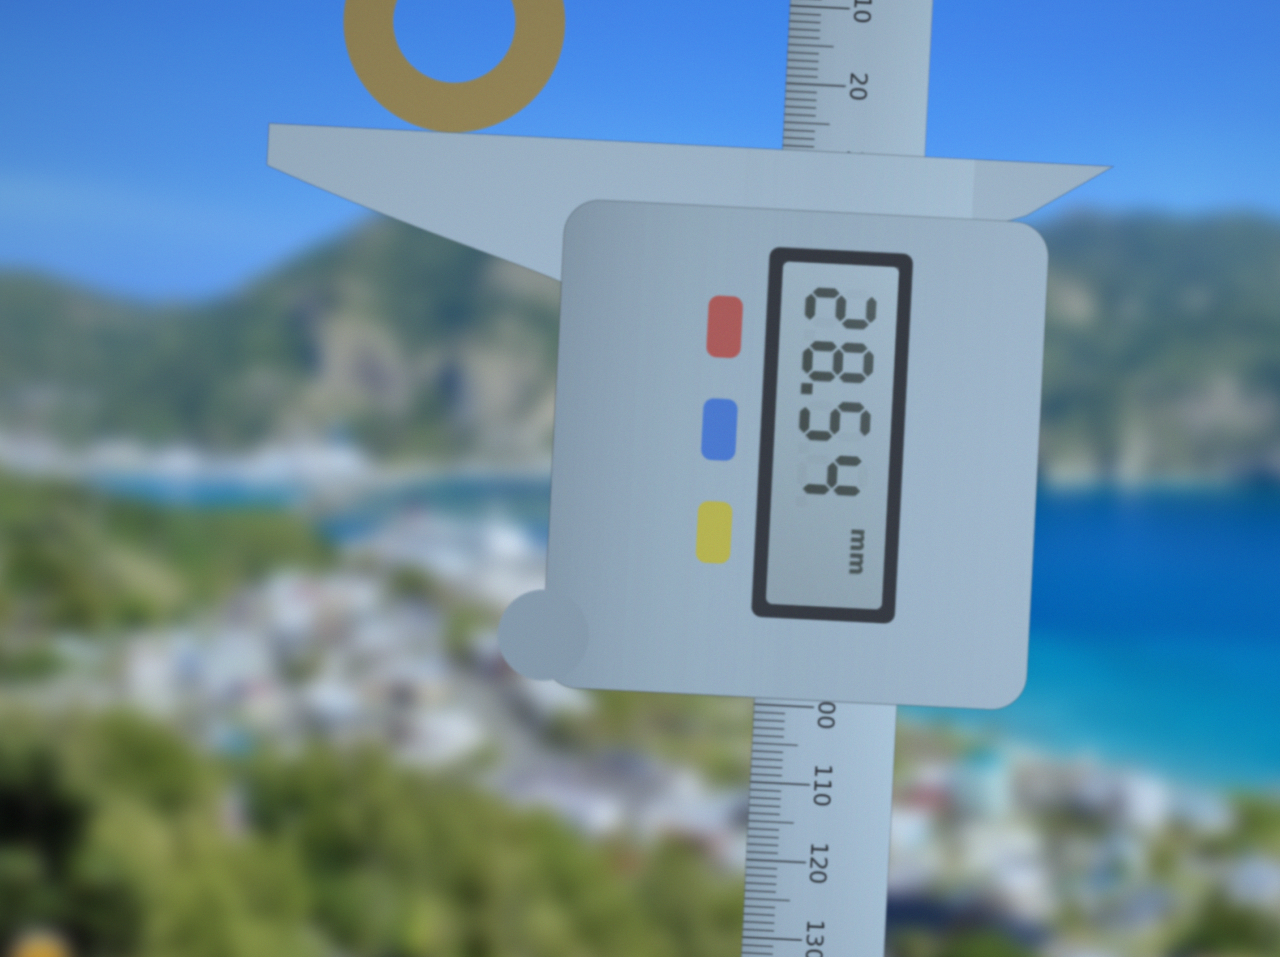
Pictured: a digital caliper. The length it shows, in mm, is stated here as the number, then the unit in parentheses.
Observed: 28.54 (mm)
